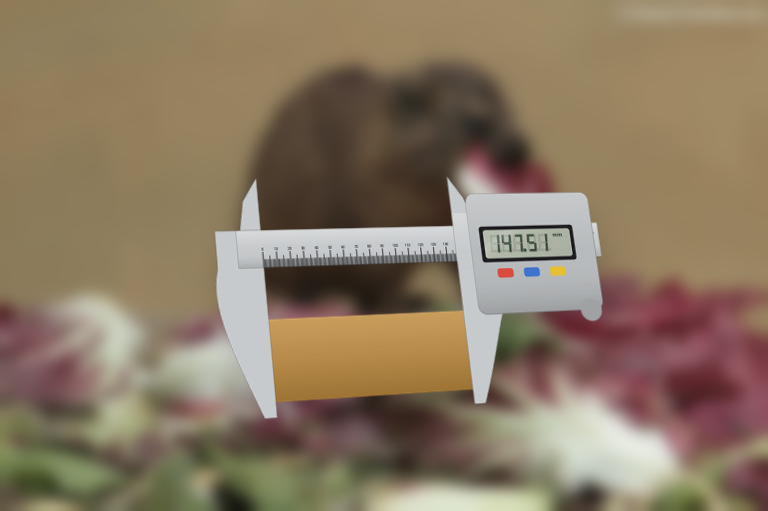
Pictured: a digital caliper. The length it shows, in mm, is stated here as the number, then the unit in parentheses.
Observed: 147.51 (mm)
